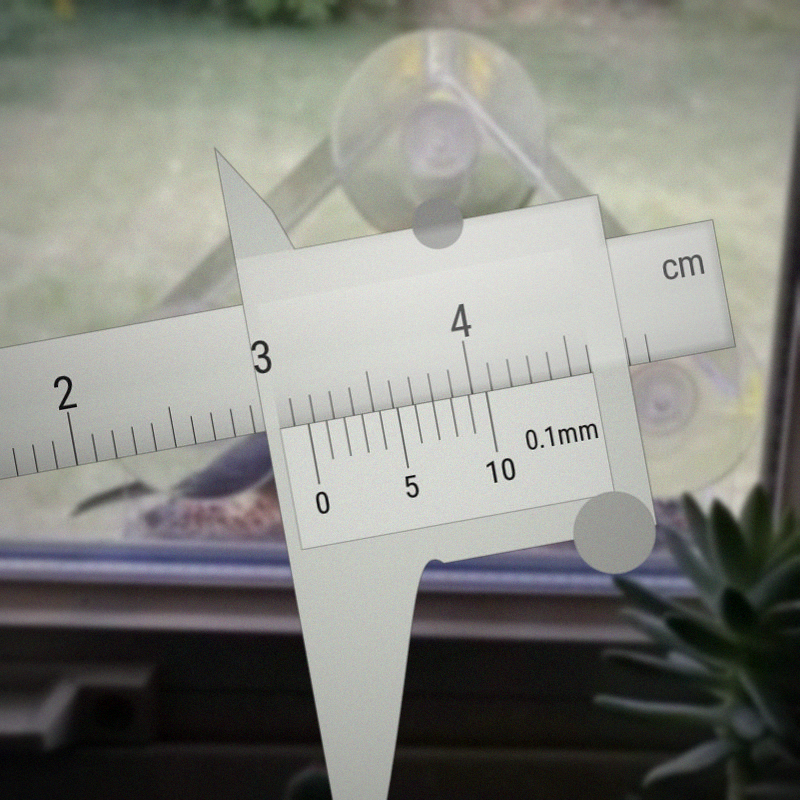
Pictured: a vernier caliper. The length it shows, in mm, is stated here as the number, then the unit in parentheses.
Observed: 31.7 (mm)
